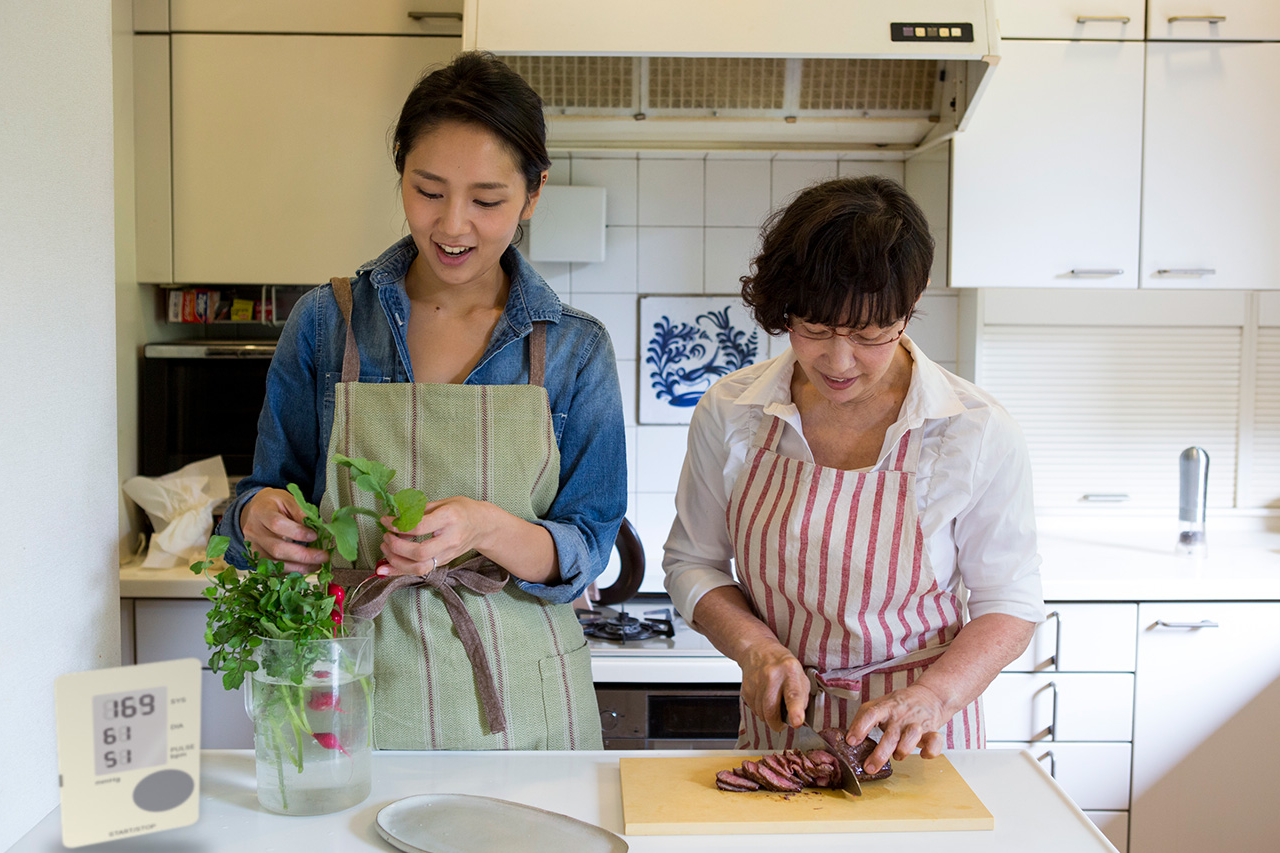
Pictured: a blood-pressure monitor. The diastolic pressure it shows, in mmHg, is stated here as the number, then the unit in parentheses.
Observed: 61 (mmHg)
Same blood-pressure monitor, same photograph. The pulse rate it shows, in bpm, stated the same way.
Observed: 51 (bpm)
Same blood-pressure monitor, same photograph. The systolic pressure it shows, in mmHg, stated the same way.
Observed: 169 (mmHg)
